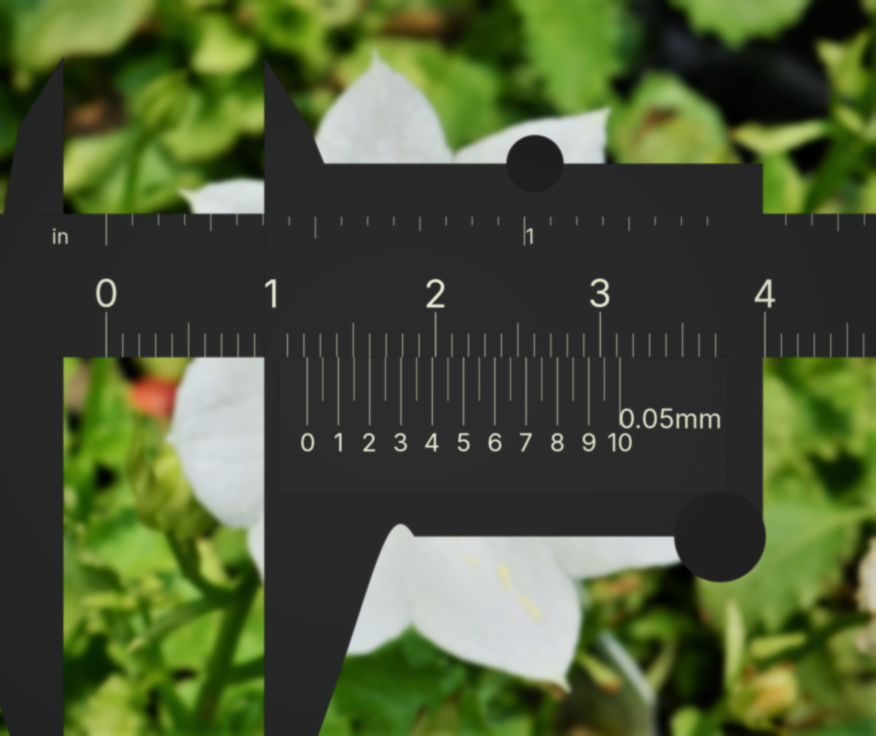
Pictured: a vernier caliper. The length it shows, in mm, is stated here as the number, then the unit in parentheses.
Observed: 12.2 (mm)
